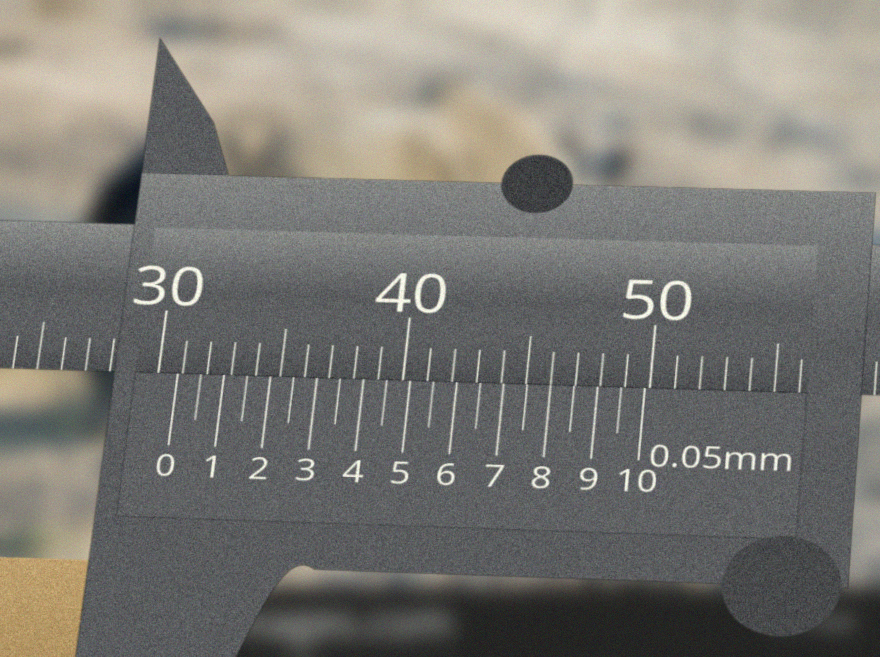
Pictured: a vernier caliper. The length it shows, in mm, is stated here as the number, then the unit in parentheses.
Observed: 30.8 (mm)
